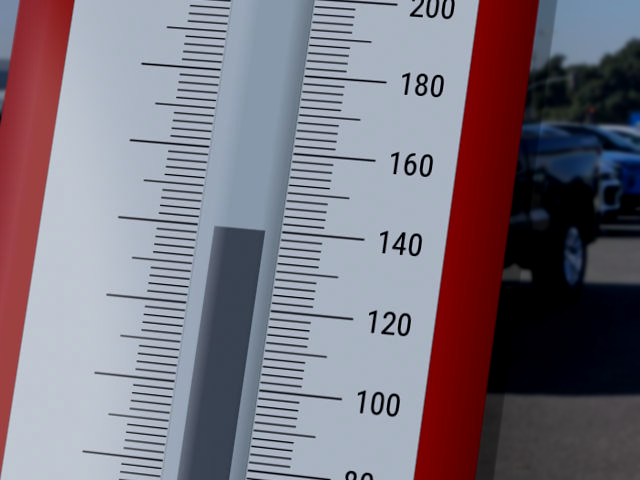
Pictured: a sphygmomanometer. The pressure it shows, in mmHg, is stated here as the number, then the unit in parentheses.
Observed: 140 (mmHg)
